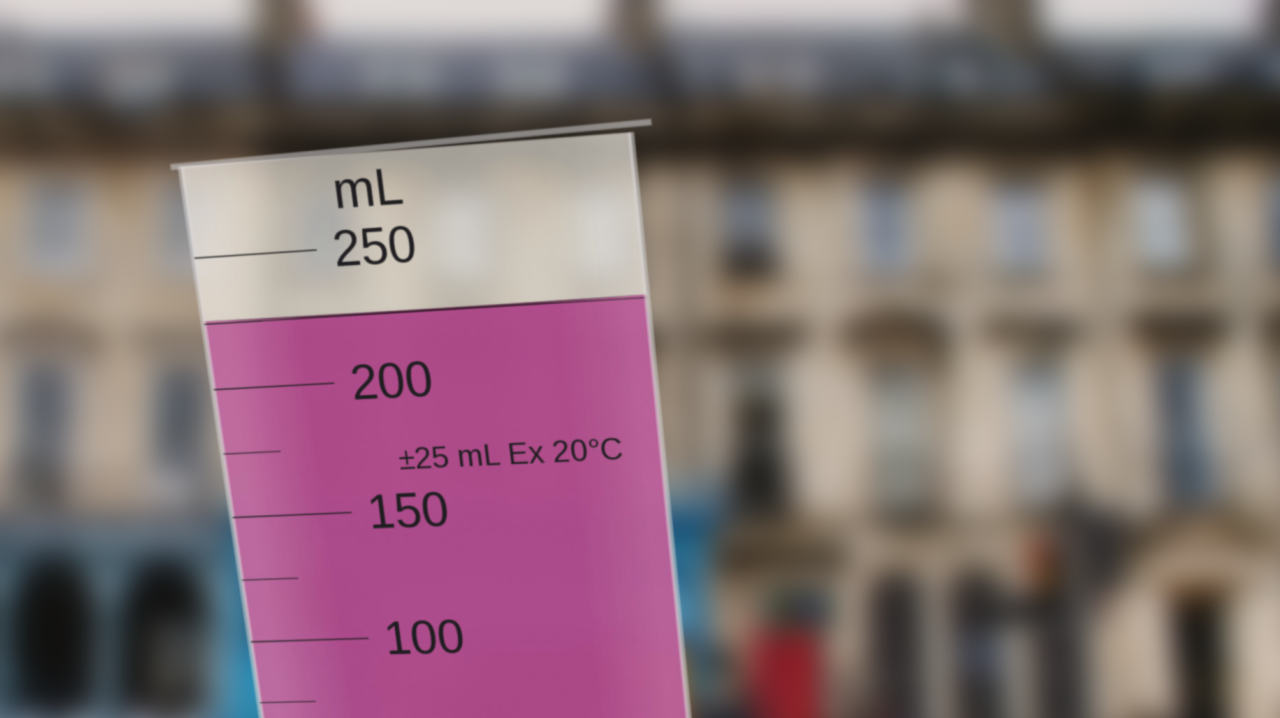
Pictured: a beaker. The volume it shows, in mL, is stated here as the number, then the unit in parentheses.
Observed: 225 (mL)
